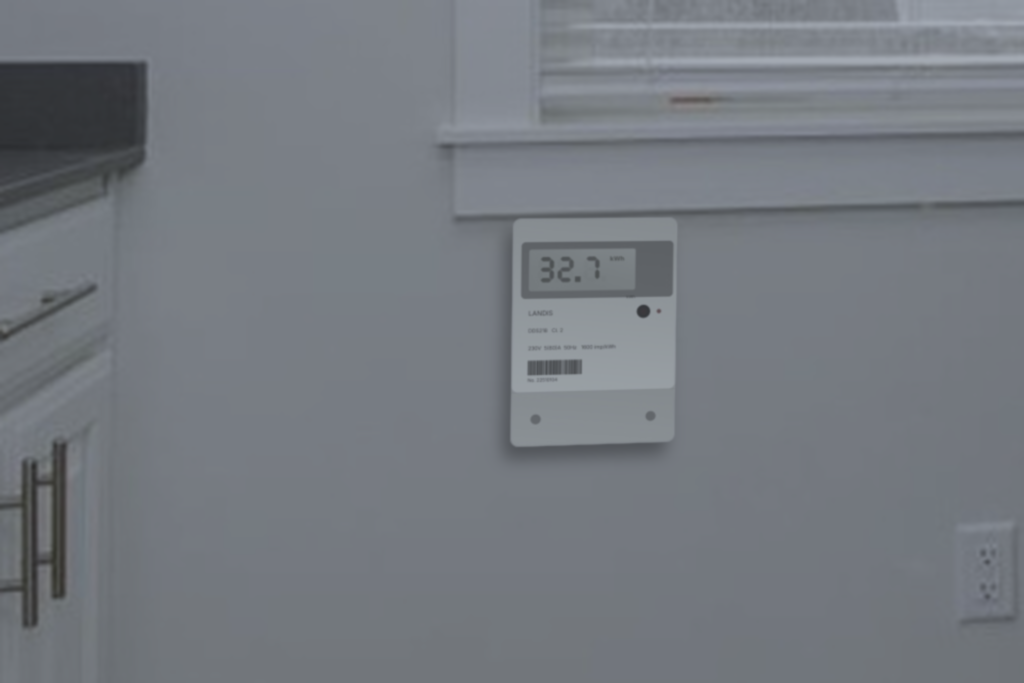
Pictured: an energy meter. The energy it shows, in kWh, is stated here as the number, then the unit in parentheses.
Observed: 32.7 (kWh)
